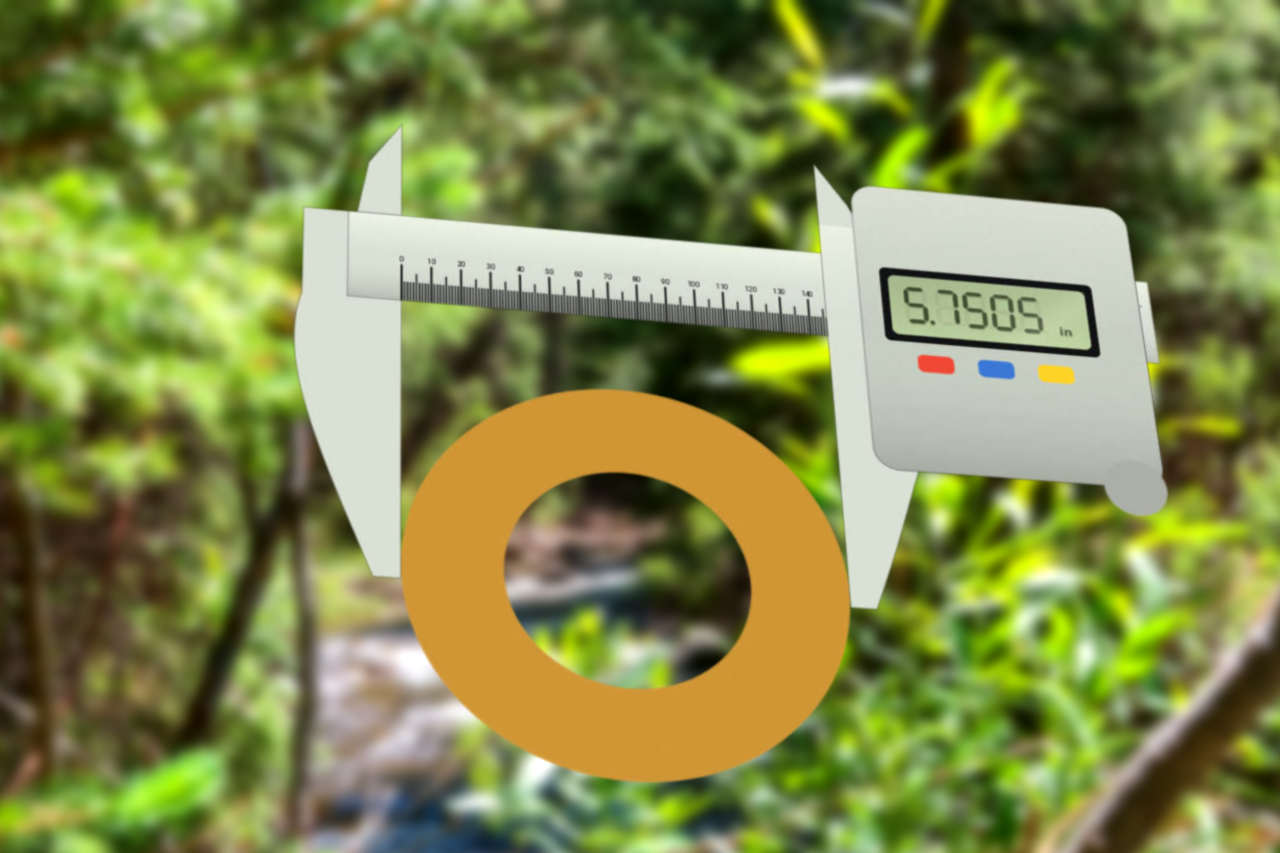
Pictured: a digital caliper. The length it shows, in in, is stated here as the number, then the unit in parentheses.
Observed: 5.7505 (in)
